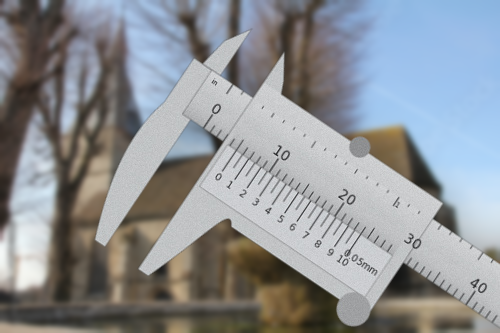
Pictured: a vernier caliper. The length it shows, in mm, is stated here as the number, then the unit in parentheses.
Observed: 5.0 (mm)
